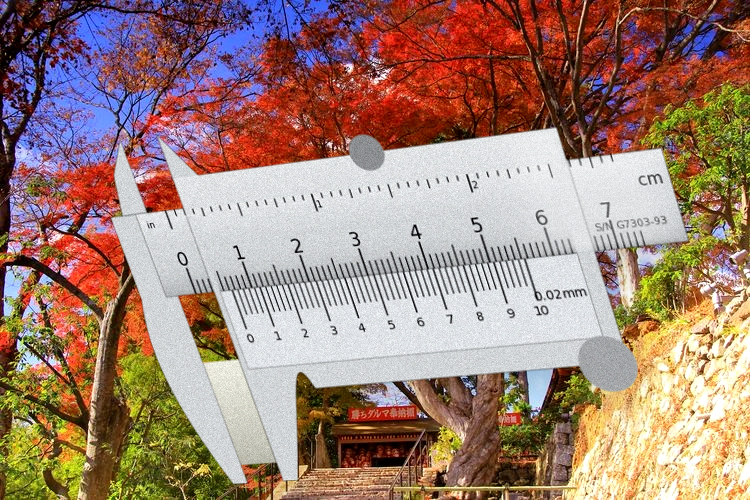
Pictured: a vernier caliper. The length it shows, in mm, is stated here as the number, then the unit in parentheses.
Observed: 6.5 (mm)
